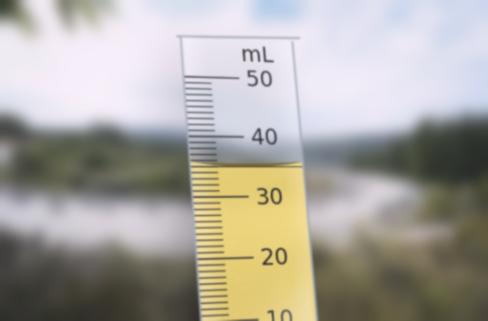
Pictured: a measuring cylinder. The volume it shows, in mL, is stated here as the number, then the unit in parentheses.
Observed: 35 (mL)
